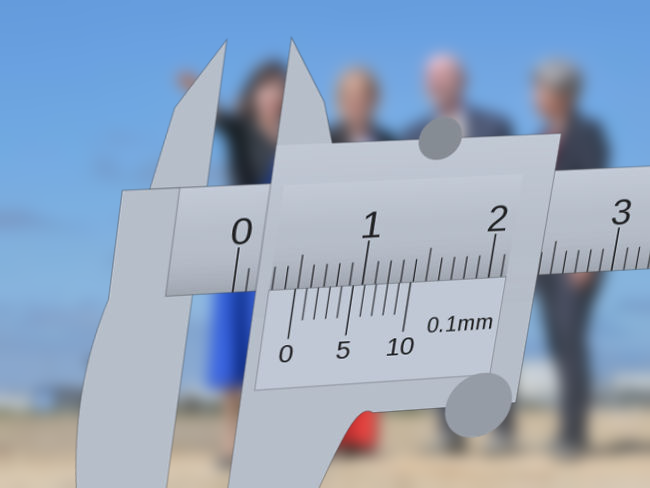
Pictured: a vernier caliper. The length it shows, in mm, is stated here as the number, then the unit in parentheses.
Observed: 4.8 (mm)
